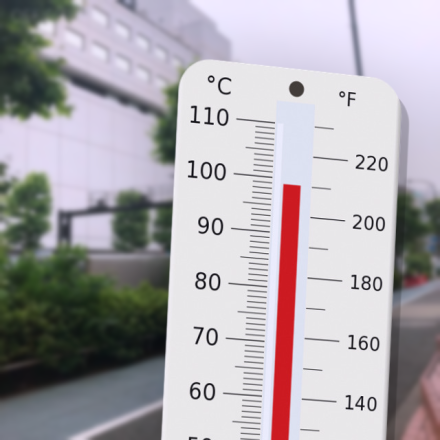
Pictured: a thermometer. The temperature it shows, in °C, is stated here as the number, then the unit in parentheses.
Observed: 99 (°C)
